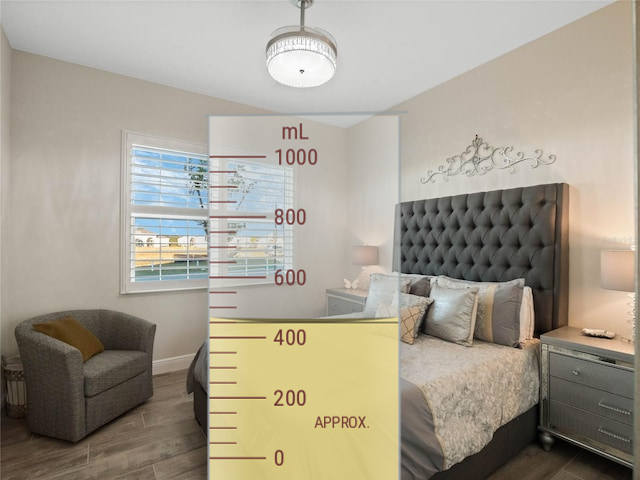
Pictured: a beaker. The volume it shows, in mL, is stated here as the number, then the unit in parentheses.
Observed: 450 (mL)
